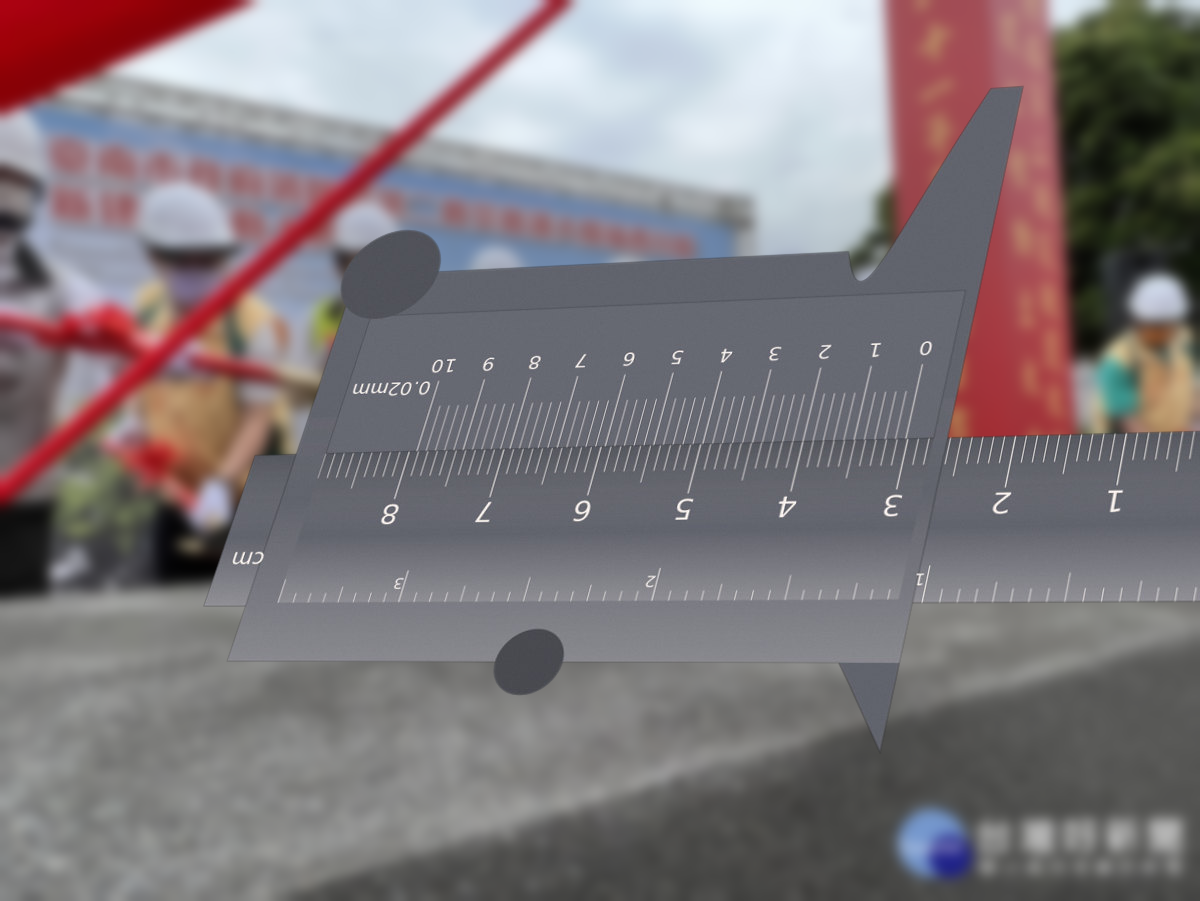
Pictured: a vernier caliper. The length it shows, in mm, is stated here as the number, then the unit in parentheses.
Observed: 30.2 (mm)
